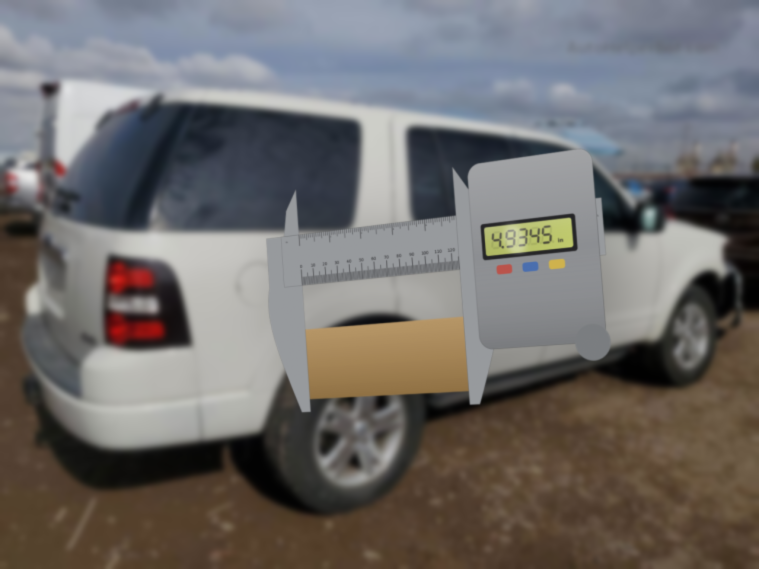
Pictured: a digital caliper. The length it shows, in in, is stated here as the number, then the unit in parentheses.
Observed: 4.9345 (in)
